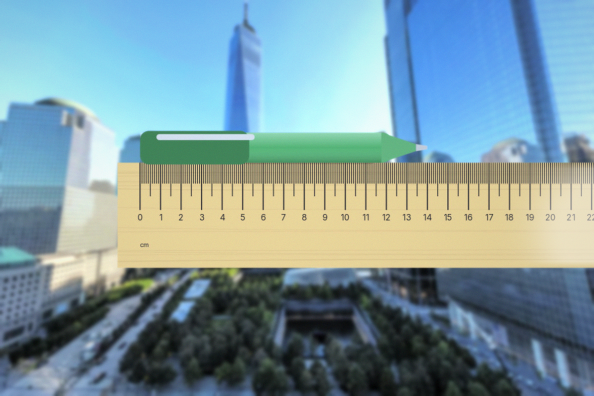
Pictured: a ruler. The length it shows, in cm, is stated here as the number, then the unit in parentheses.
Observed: 14 (cm)
